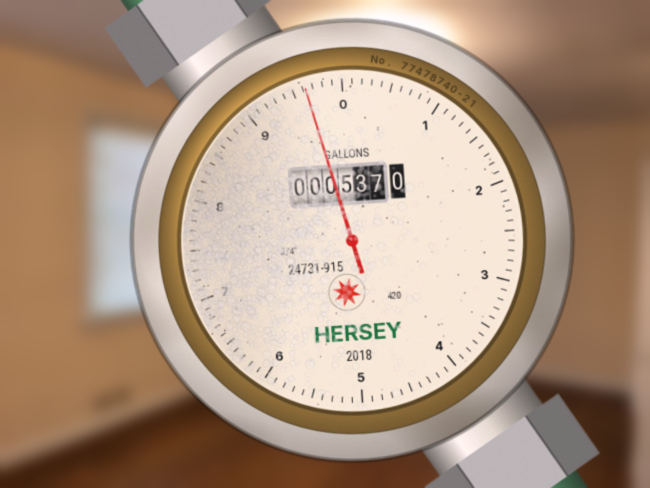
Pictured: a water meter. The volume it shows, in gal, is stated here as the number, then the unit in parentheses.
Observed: 5369.6 (gal)
